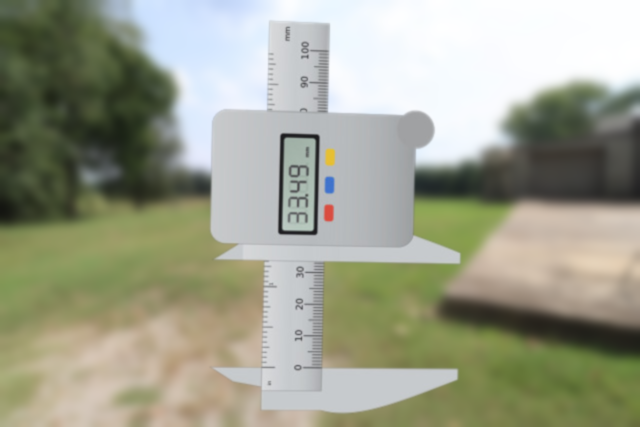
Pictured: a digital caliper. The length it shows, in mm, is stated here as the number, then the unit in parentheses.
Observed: 33.49 (mm)
